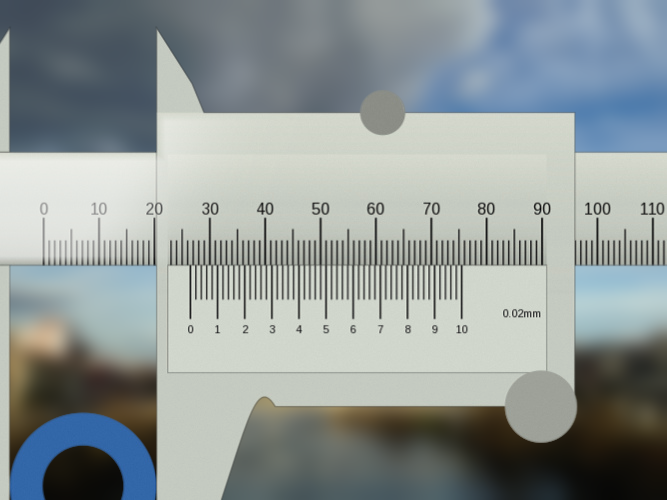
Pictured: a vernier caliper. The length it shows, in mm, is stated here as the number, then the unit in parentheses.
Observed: 26.5 (mm)
